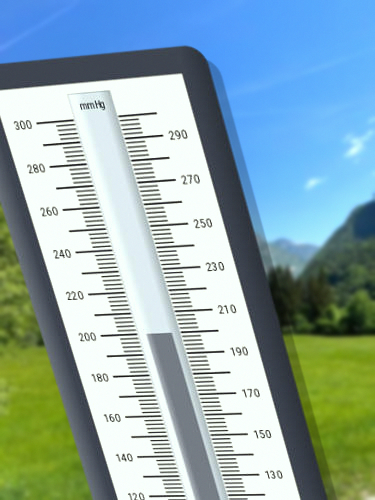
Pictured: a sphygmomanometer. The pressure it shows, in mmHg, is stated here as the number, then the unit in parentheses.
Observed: 200 (mmHg)
